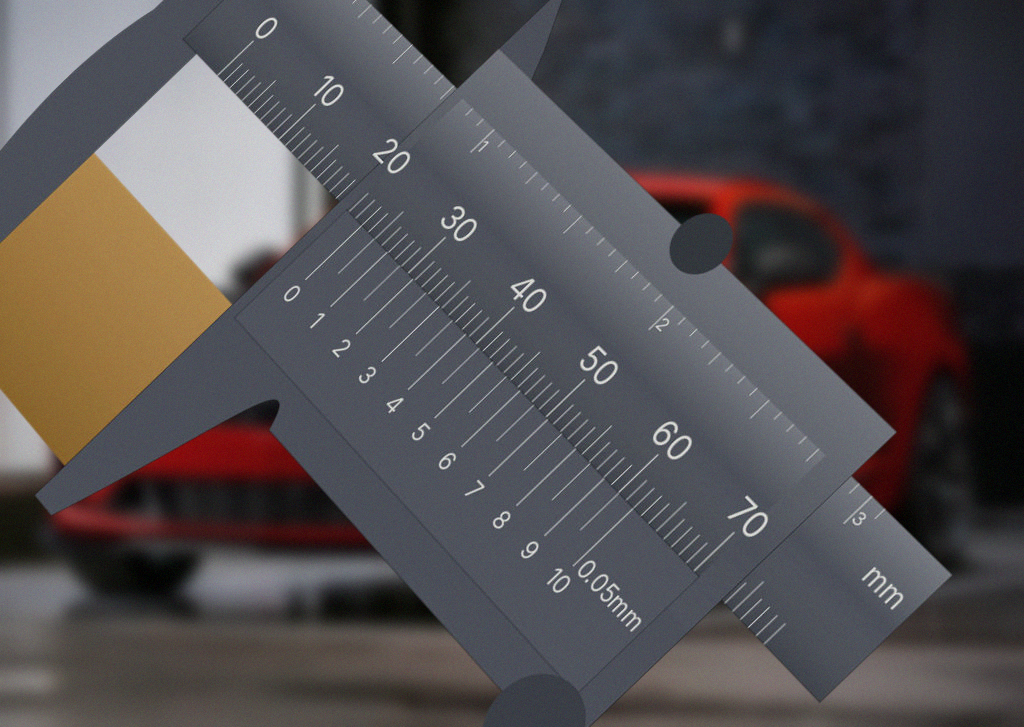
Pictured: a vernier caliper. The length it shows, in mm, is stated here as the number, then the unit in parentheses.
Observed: 23.0 (mm)
